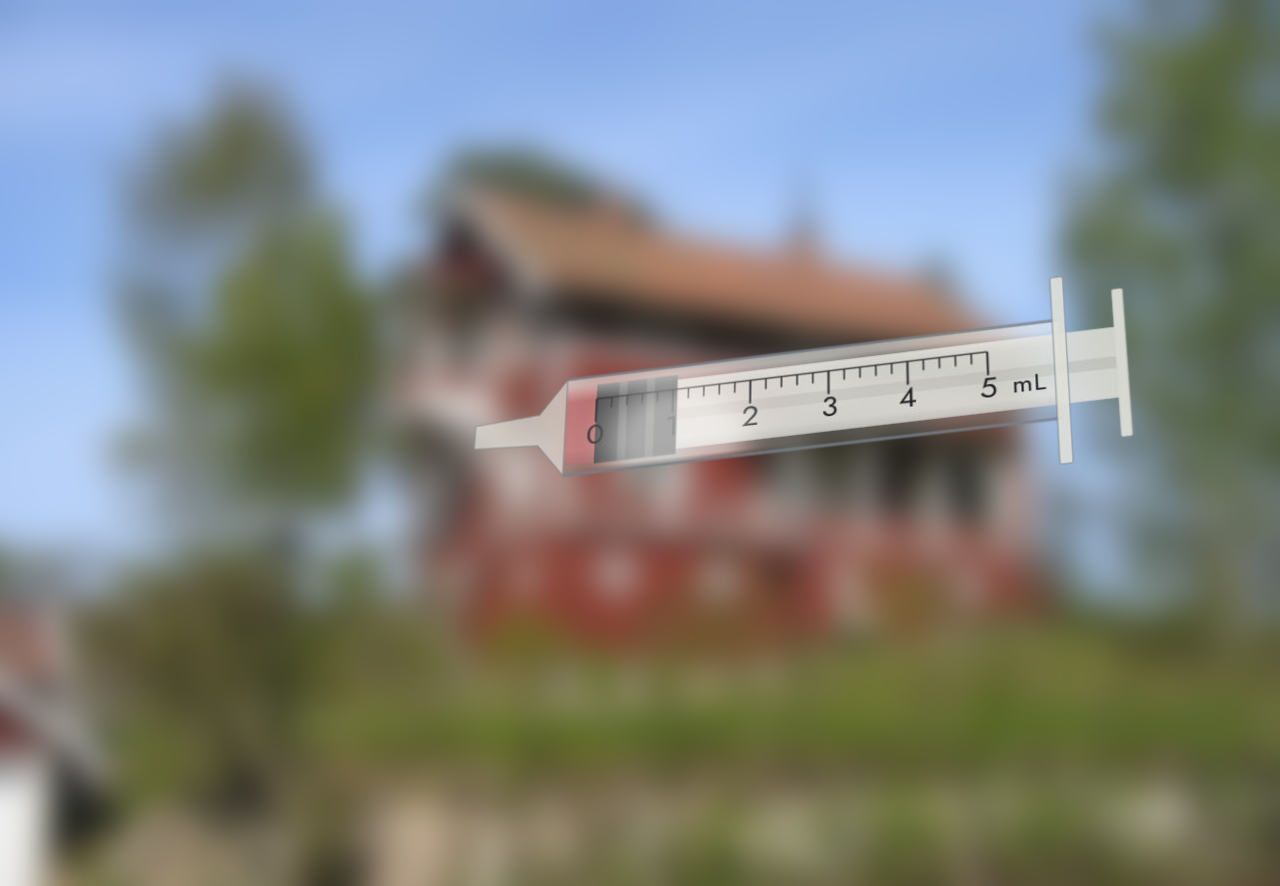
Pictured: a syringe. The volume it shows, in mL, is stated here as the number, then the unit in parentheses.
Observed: 0 (mL)
